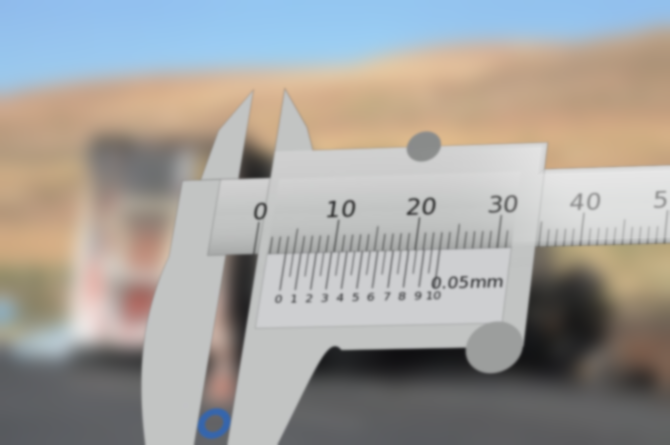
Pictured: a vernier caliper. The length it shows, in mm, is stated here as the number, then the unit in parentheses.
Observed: 4.0 (mm)
